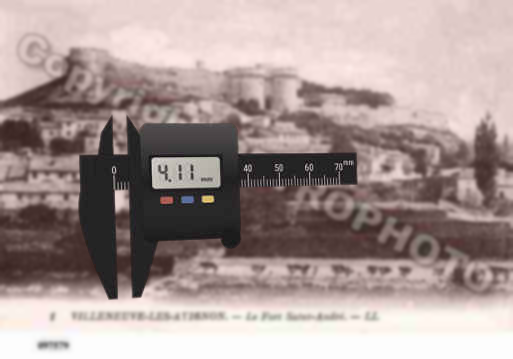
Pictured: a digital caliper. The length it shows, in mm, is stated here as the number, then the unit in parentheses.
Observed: 4.11 (mm)
